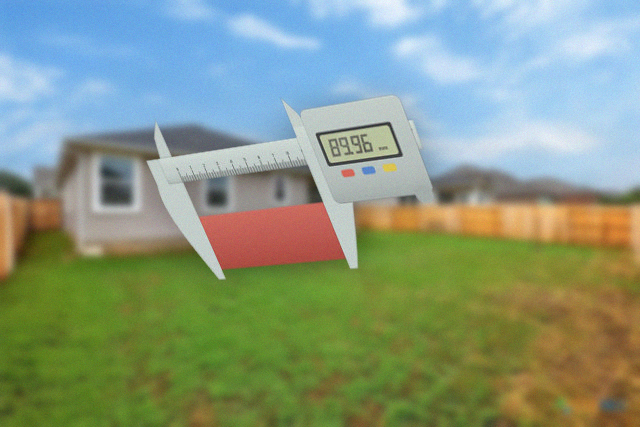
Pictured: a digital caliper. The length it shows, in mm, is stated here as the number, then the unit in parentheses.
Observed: 89.96 (mm)
